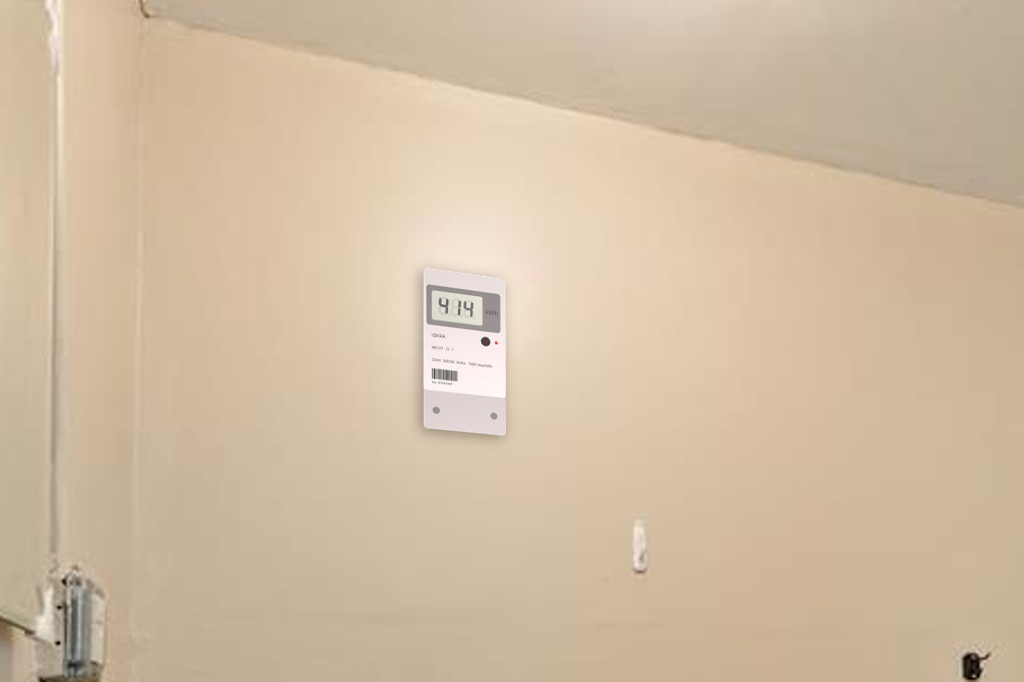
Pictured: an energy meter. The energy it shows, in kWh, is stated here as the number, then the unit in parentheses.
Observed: 414 (kWh)
